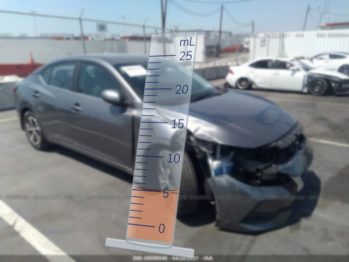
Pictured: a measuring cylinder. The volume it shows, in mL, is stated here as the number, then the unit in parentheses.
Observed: 5 (mL)
